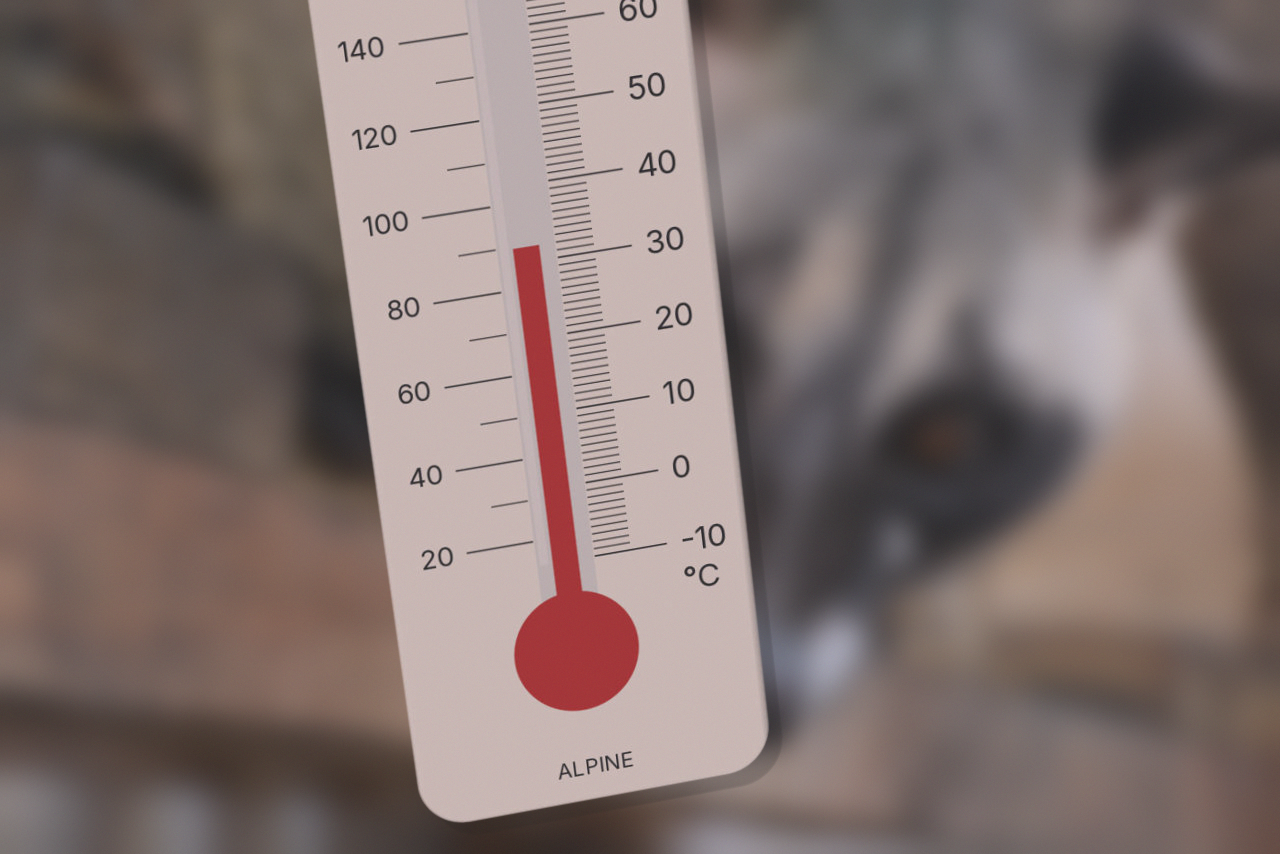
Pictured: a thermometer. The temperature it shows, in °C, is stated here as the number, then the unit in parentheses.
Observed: 32 (°C)
